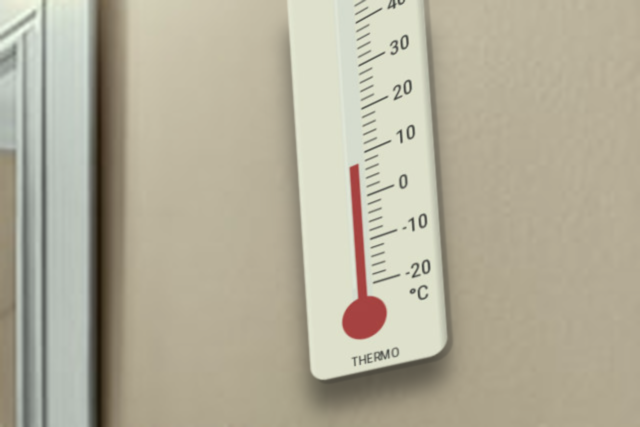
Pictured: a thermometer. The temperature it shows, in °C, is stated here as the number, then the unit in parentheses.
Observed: 8 (°C)
